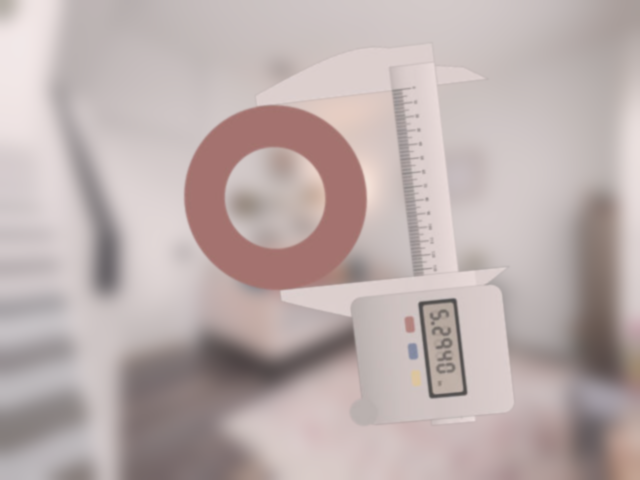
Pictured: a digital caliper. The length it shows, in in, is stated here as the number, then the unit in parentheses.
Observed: 5.2940 (in)
